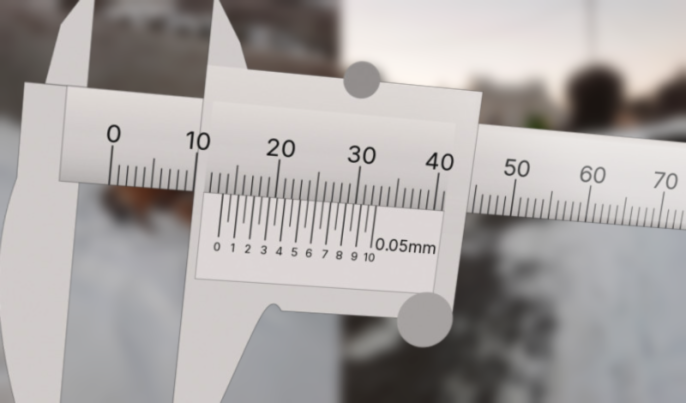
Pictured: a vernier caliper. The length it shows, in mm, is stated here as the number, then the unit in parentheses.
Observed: 13.6 (mm)
